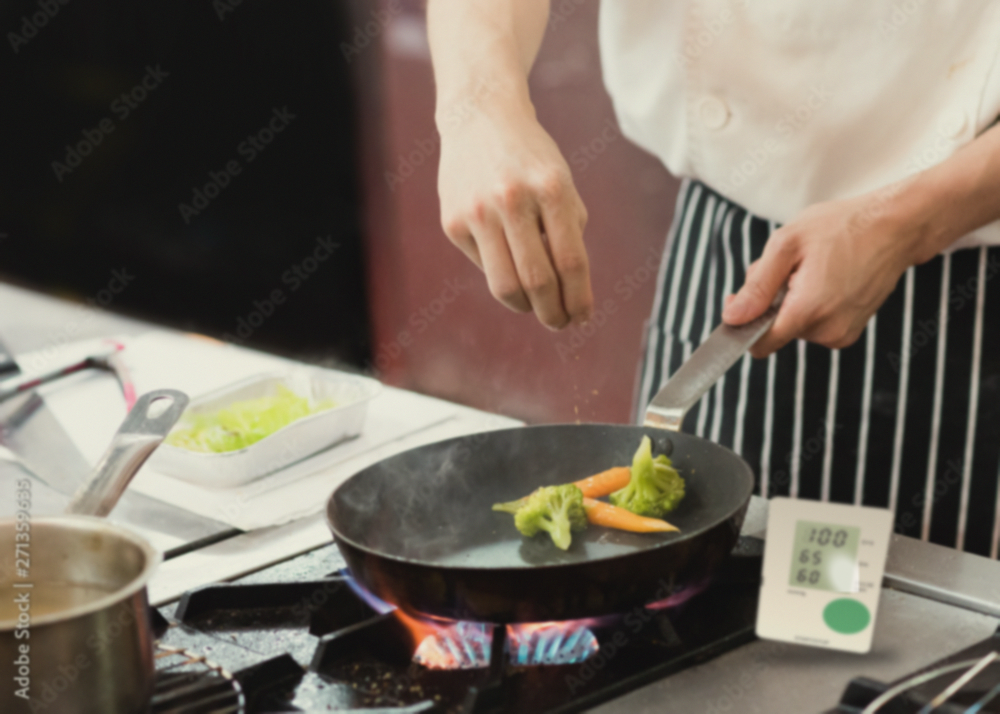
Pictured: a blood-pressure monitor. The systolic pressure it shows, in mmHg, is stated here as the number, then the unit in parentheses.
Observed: 100 (mmHg)
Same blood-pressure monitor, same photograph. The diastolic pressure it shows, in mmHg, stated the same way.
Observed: 65 (mmHg)
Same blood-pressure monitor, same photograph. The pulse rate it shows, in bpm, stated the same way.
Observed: 60 (bpm)
